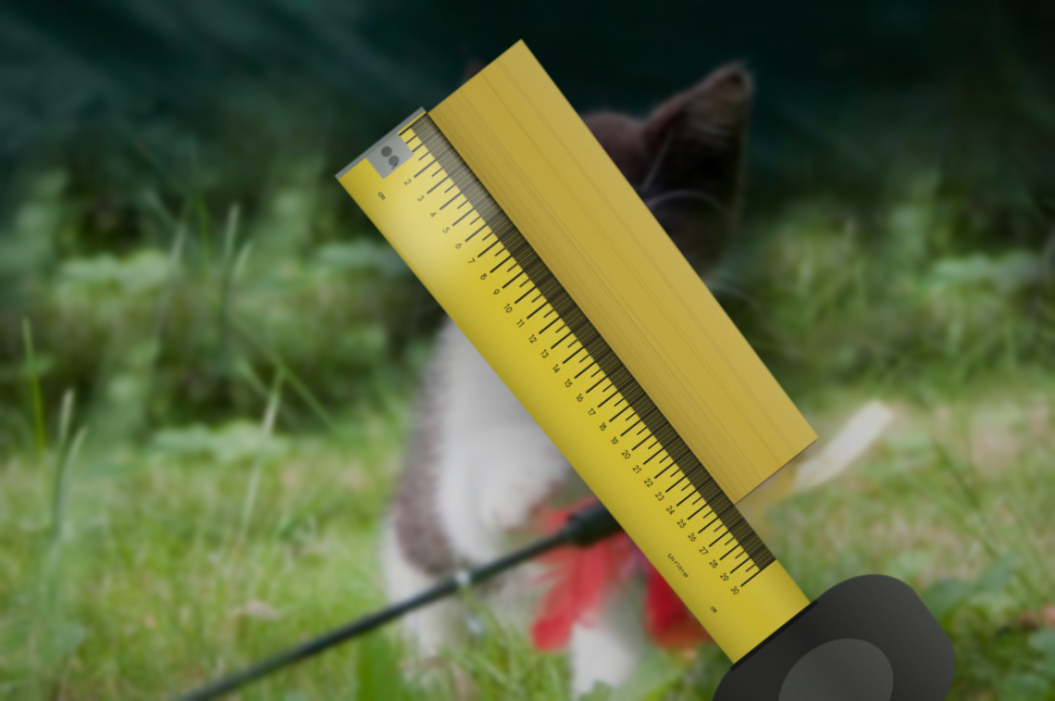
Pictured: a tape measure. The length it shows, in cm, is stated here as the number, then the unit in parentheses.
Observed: 26 (cm)
